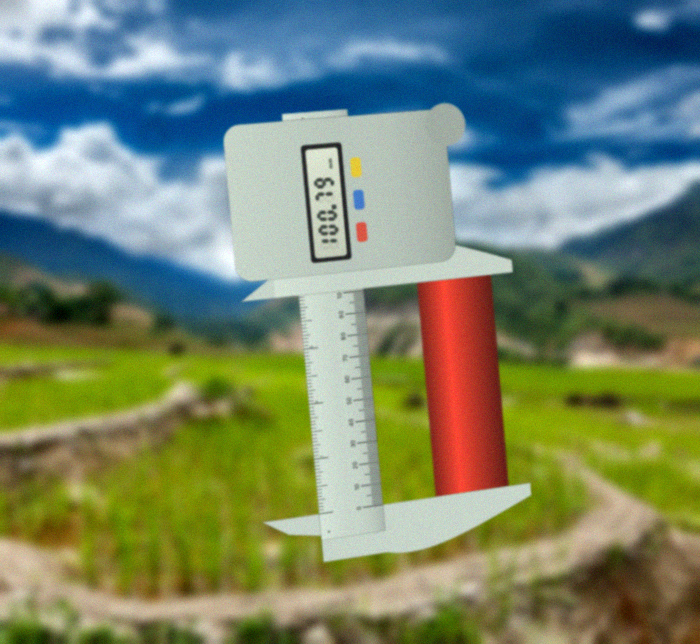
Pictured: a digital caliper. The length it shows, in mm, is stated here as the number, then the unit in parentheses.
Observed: 100.79 (mm)
